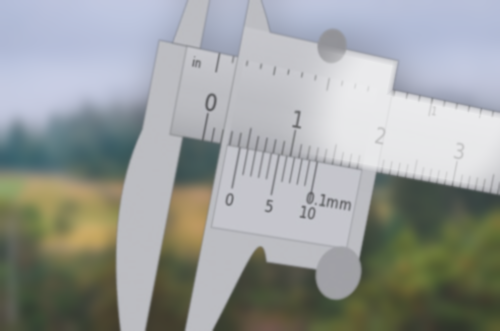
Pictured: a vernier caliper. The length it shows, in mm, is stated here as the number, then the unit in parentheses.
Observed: 4.2 (mm)
